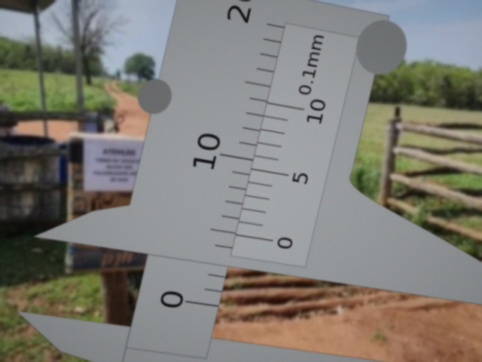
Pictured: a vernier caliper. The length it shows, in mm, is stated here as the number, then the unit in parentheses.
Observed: 4.9 (mm)
